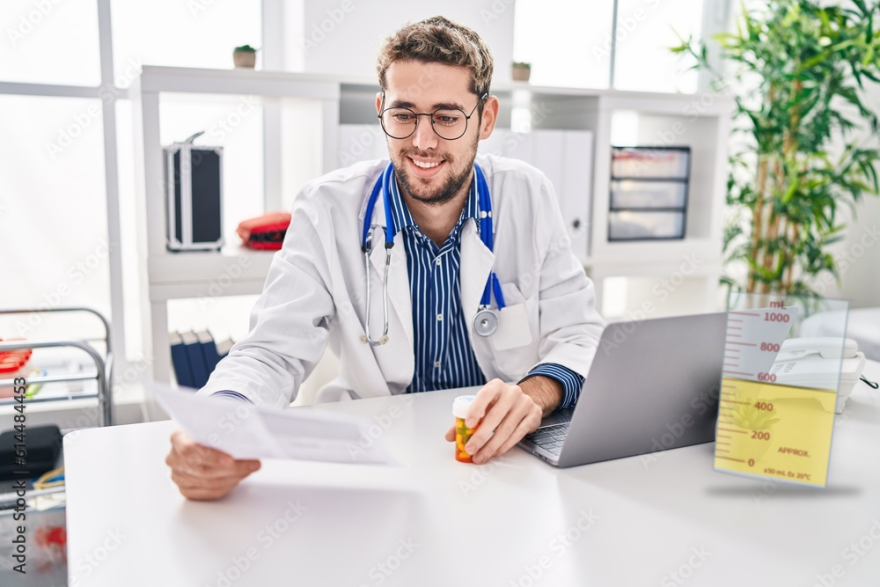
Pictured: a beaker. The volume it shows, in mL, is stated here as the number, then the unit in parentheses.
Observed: 550 (mL)
